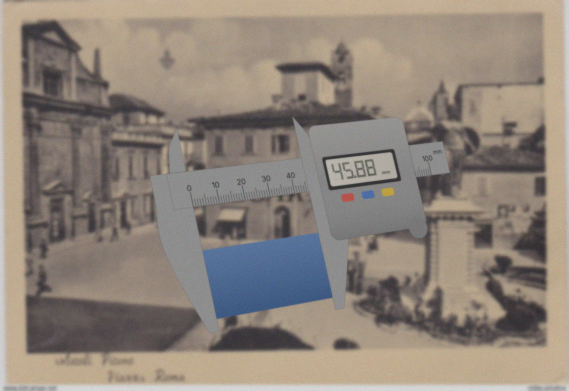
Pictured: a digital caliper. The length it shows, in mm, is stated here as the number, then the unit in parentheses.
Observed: 45.88 (mm)
